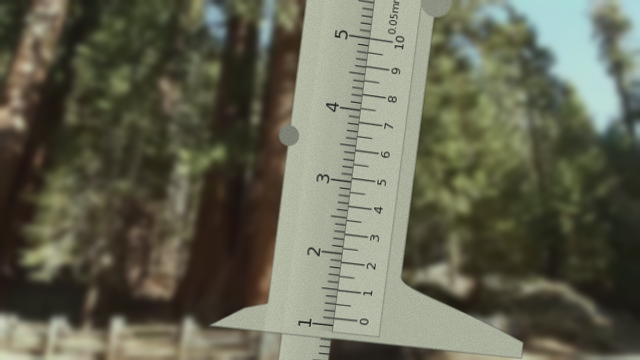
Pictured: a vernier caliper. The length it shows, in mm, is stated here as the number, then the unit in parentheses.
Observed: 11.0 (mm)
